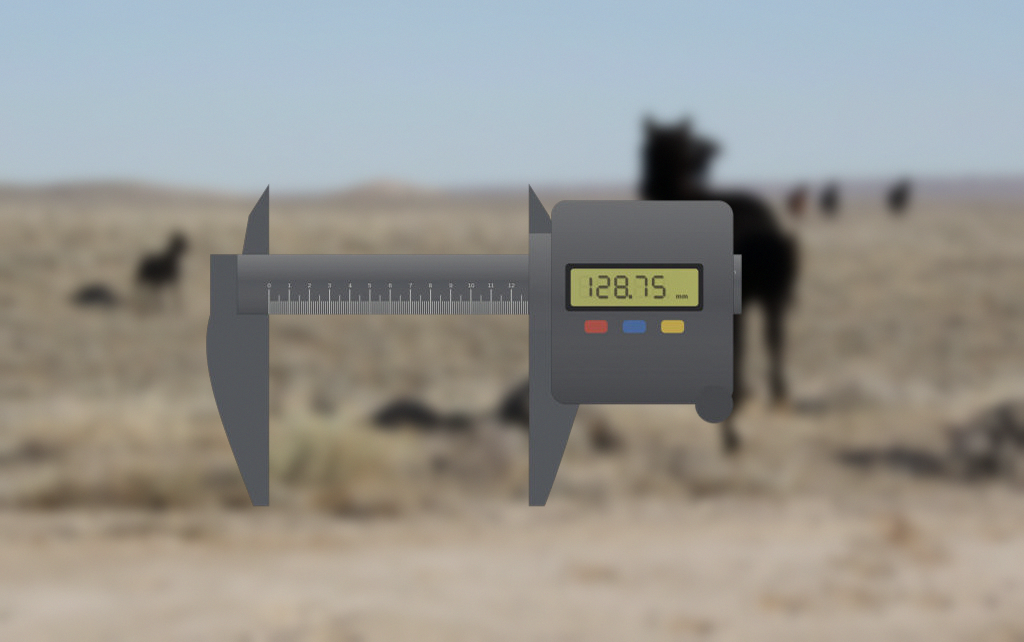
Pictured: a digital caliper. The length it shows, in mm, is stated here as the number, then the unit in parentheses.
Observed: 128.75 (mm)
